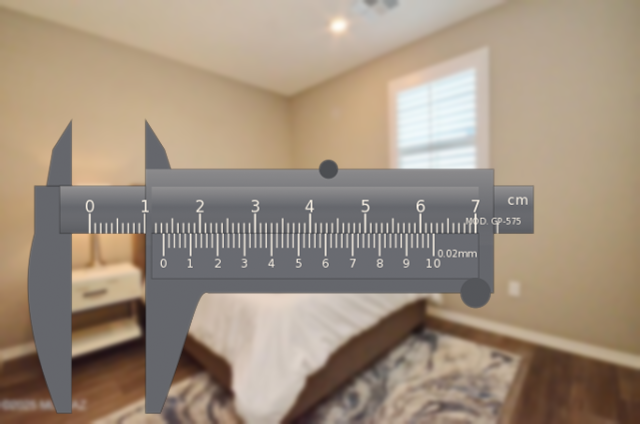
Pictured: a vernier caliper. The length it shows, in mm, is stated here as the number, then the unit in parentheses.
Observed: 13.4 (mm)
